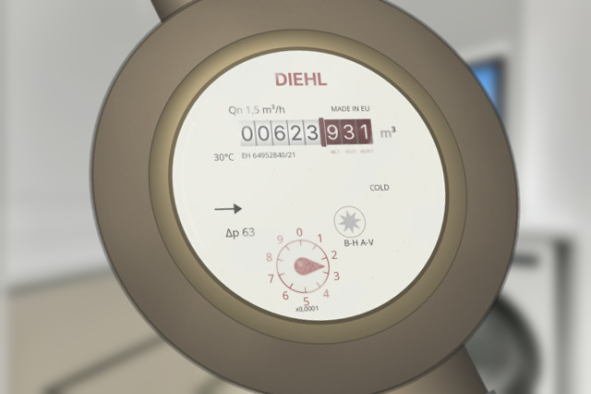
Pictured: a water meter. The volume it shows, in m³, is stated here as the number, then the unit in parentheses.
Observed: 623.9312 (m³)
